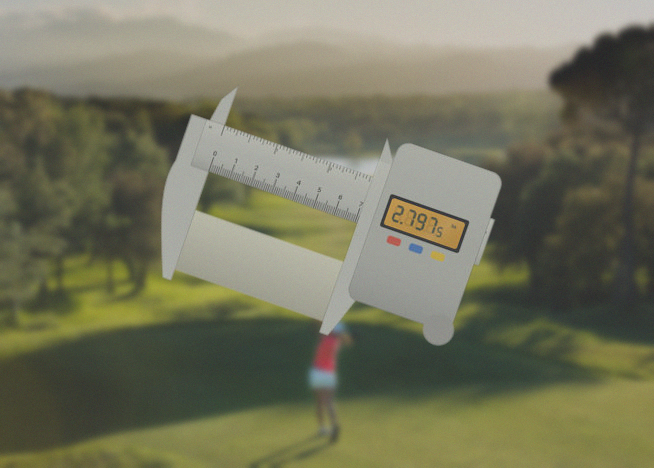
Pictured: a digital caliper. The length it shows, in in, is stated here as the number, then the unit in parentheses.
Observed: 2.7975 (in)
